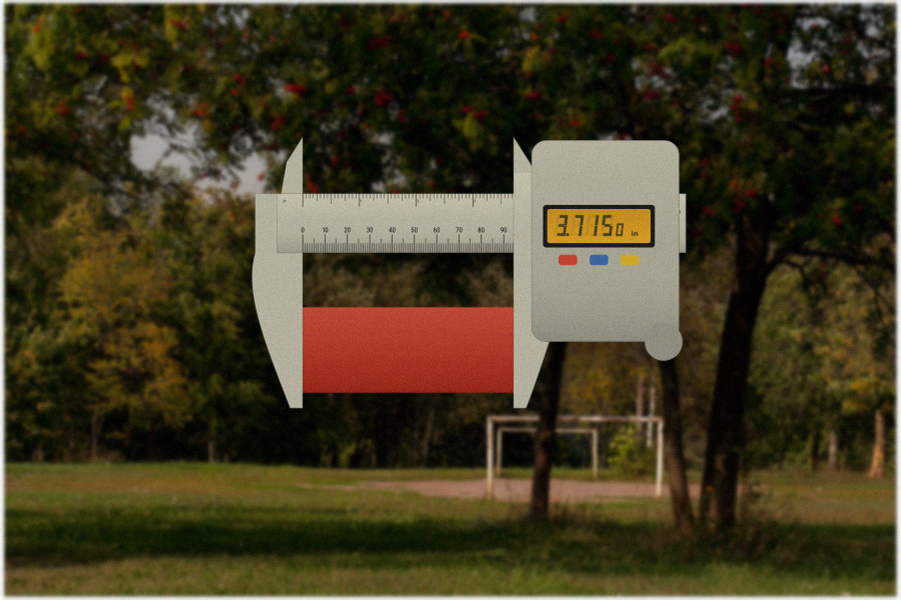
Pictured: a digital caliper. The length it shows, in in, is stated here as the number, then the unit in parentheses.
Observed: 3.7150 (in)
